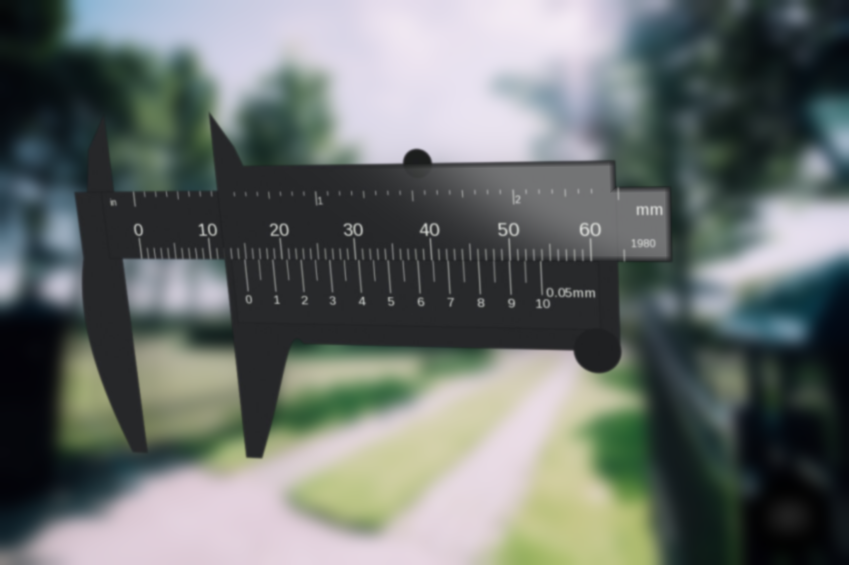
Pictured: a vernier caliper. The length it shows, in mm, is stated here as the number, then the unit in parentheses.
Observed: 14.8 (mm)
